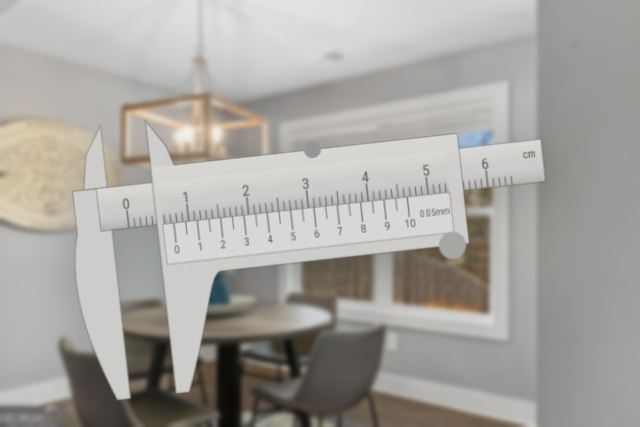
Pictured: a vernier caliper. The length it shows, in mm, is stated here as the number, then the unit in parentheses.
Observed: 7.5 (mm)
